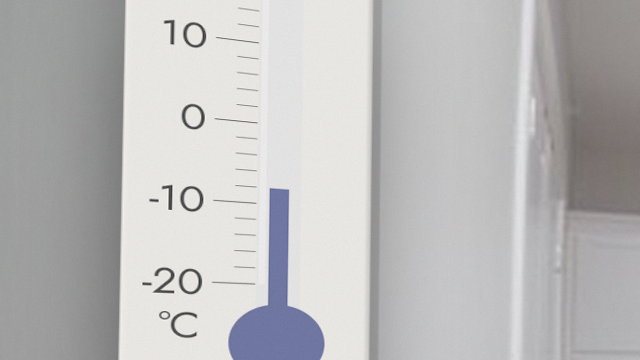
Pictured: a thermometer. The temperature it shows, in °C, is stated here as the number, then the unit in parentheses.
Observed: -8 (°C)
